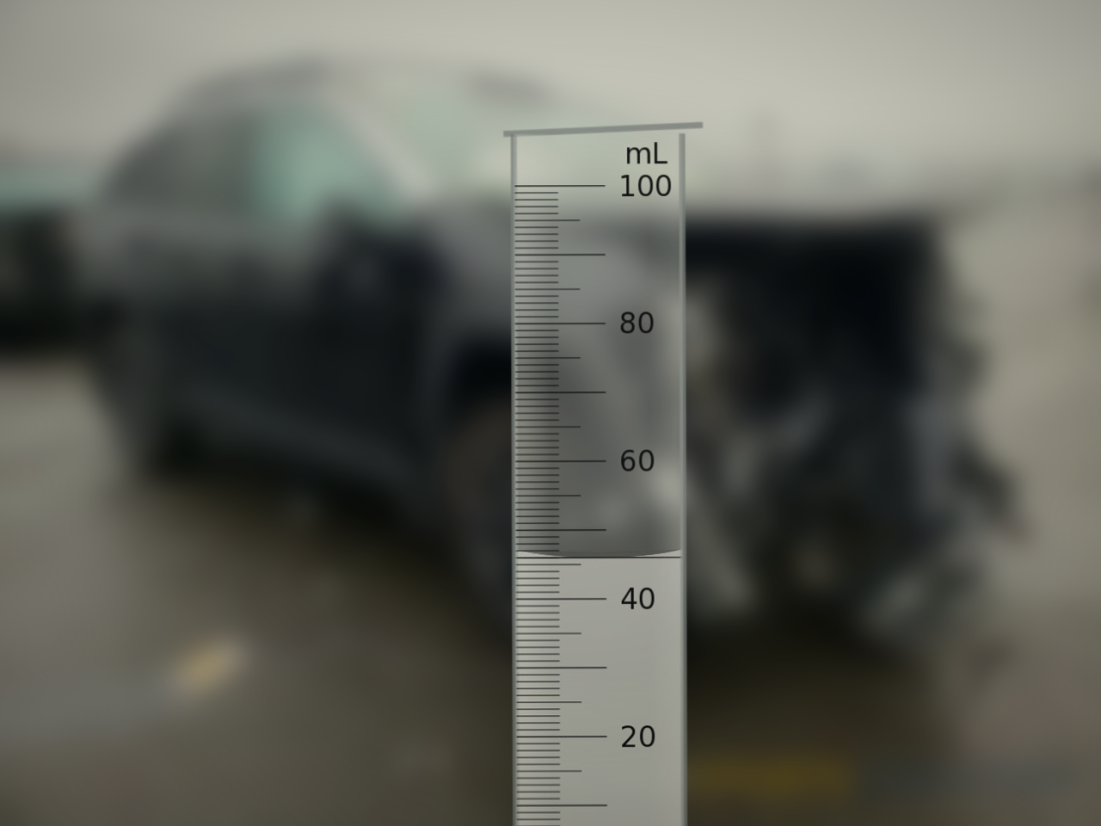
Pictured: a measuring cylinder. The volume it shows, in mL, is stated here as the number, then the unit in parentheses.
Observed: 46 (mL)
